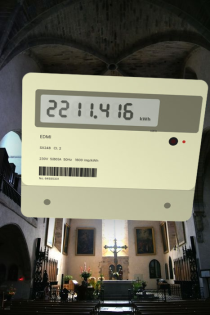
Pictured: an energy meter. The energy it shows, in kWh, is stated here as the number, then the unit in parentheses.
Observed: 2211.416 (kWh)
